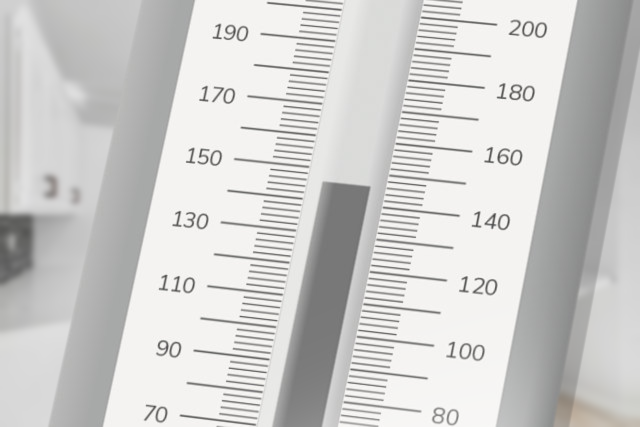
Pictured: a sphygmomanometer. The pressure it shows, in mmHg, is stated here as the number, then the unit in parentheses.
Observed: 146 (mmHg)
